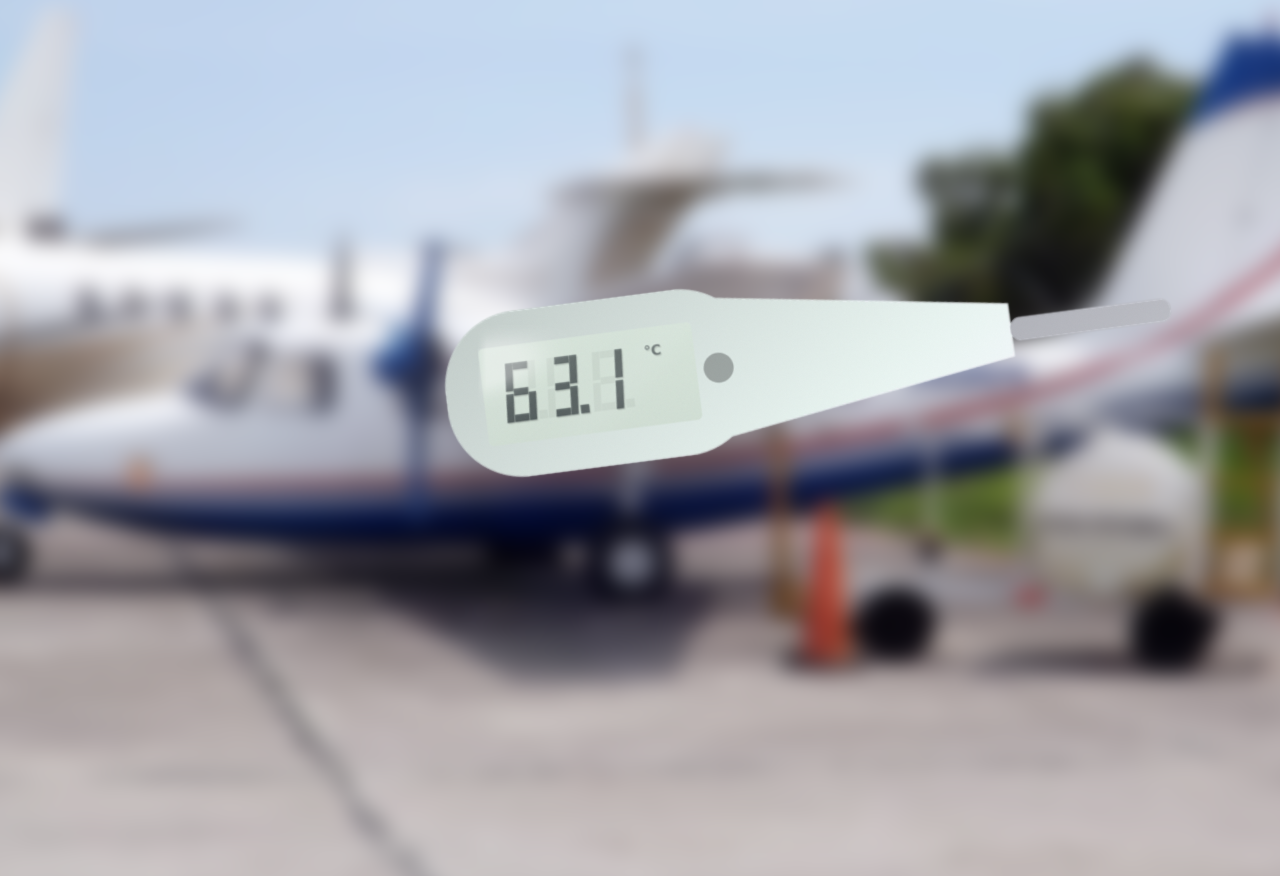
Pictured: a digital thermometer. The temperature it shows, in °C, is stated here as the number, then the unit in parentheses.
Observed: 63.1 (°C)
